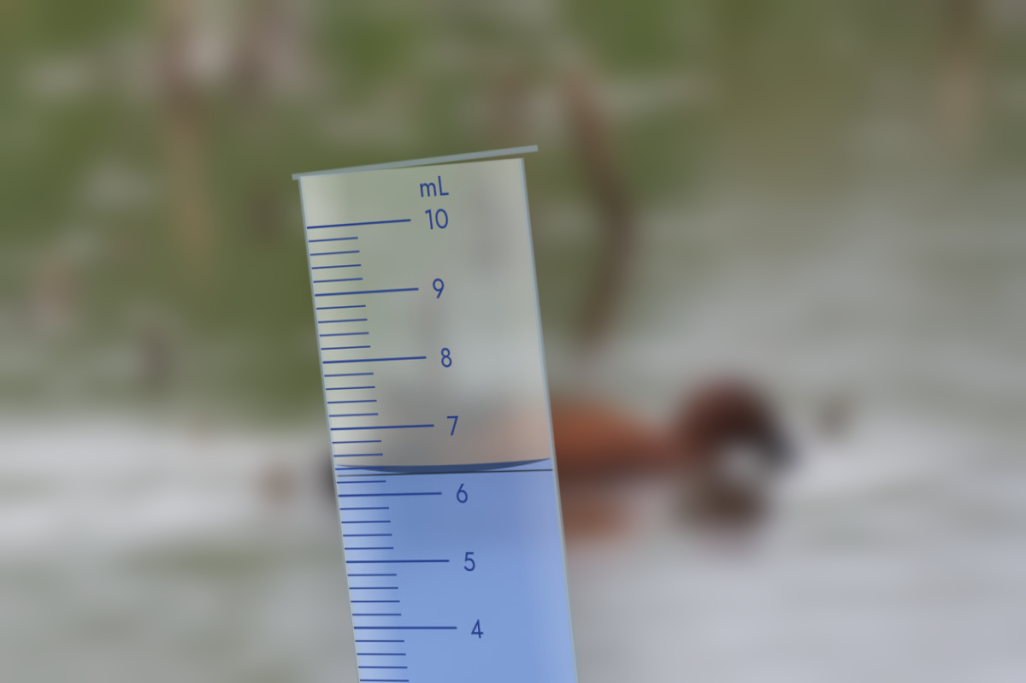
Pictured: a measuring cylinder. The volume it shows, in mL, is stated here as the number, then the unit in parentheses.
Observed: 6.3 (mL)
